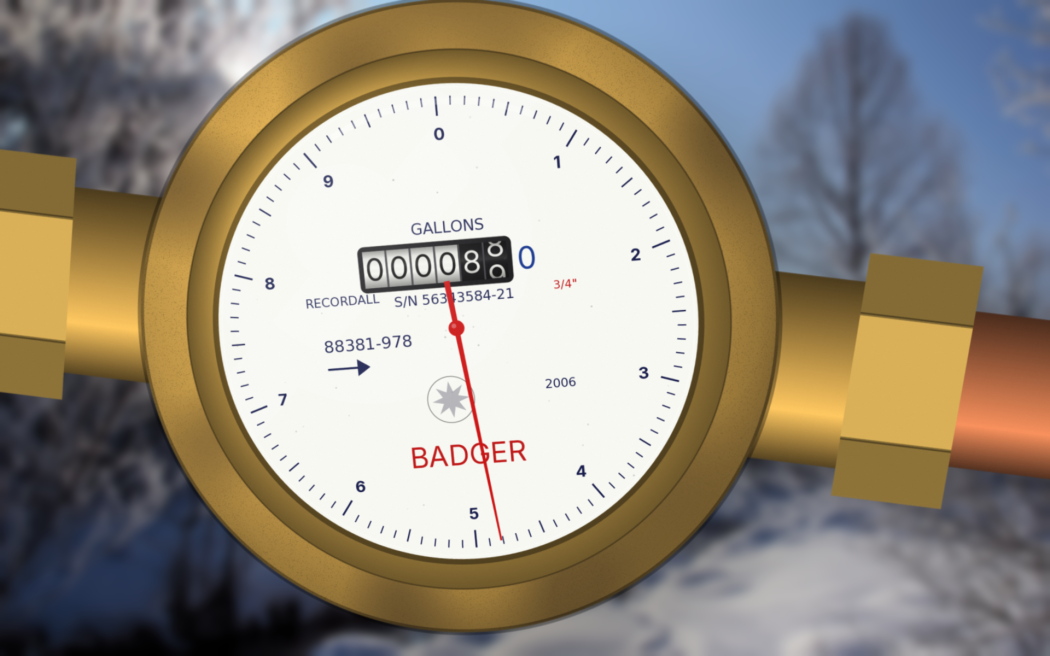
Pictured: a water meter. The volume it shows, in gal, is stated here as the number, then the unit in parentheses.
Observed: 884.8 (gal)
